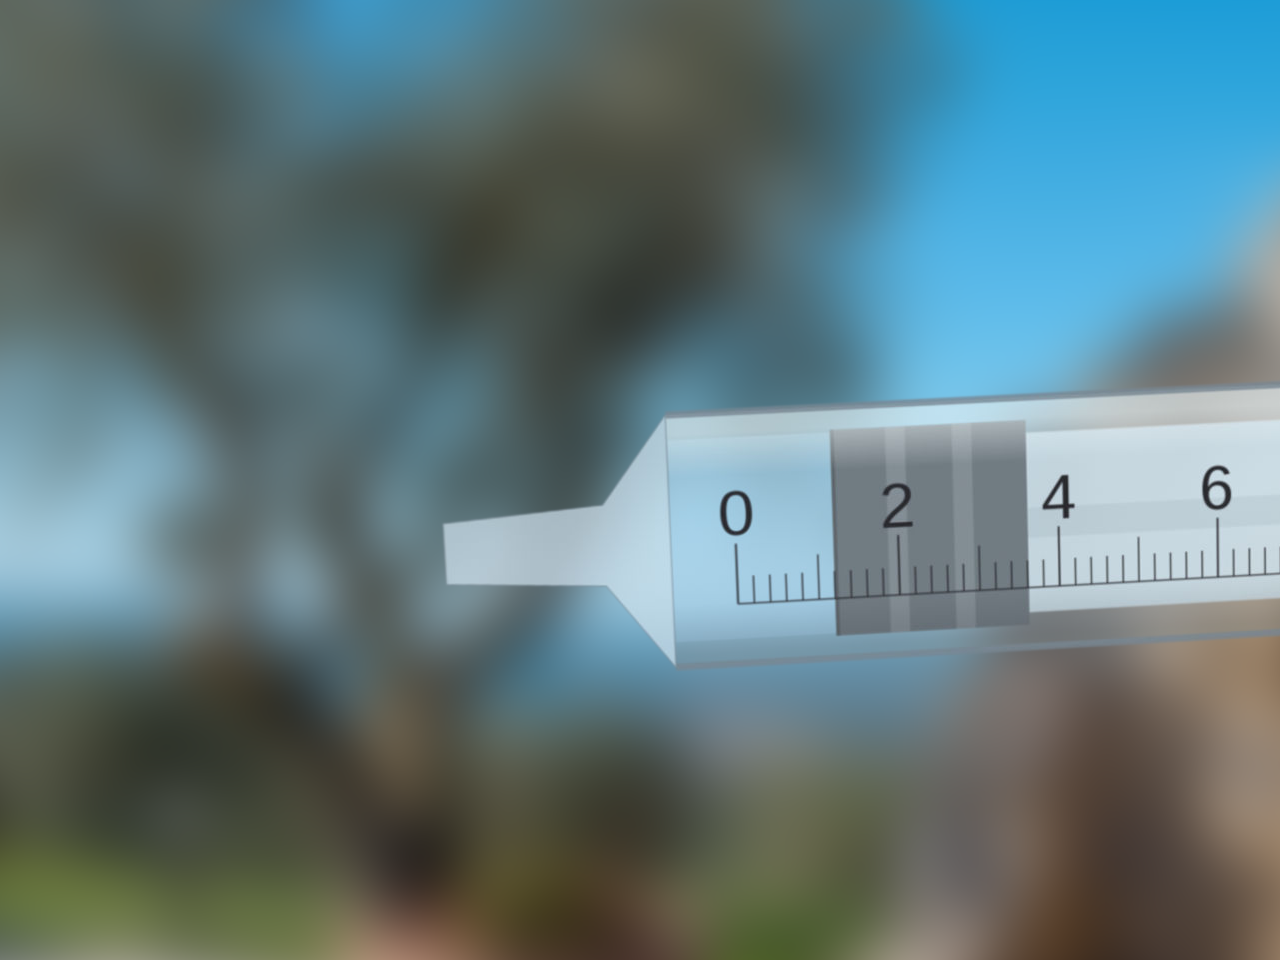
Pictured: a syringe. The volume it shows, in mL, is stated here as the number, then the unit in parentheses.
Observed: 1.2 (mL)
